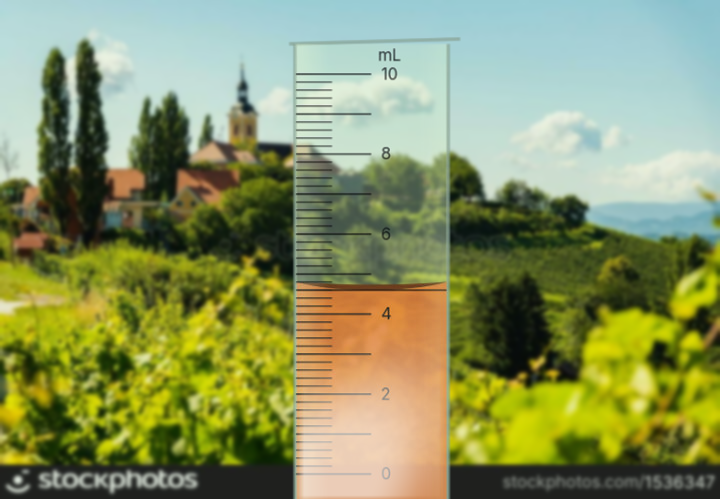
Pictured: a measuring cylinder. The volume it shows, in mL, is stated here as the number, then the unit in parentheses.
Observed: 4.6 (mL)
